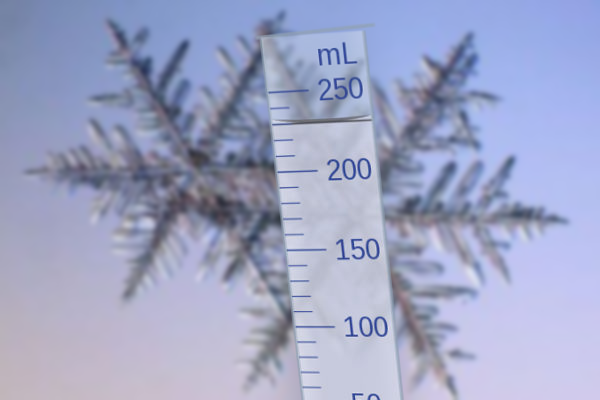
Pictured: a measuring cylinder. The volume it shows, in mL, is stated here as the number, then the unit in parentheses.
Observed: 230 (mL)
